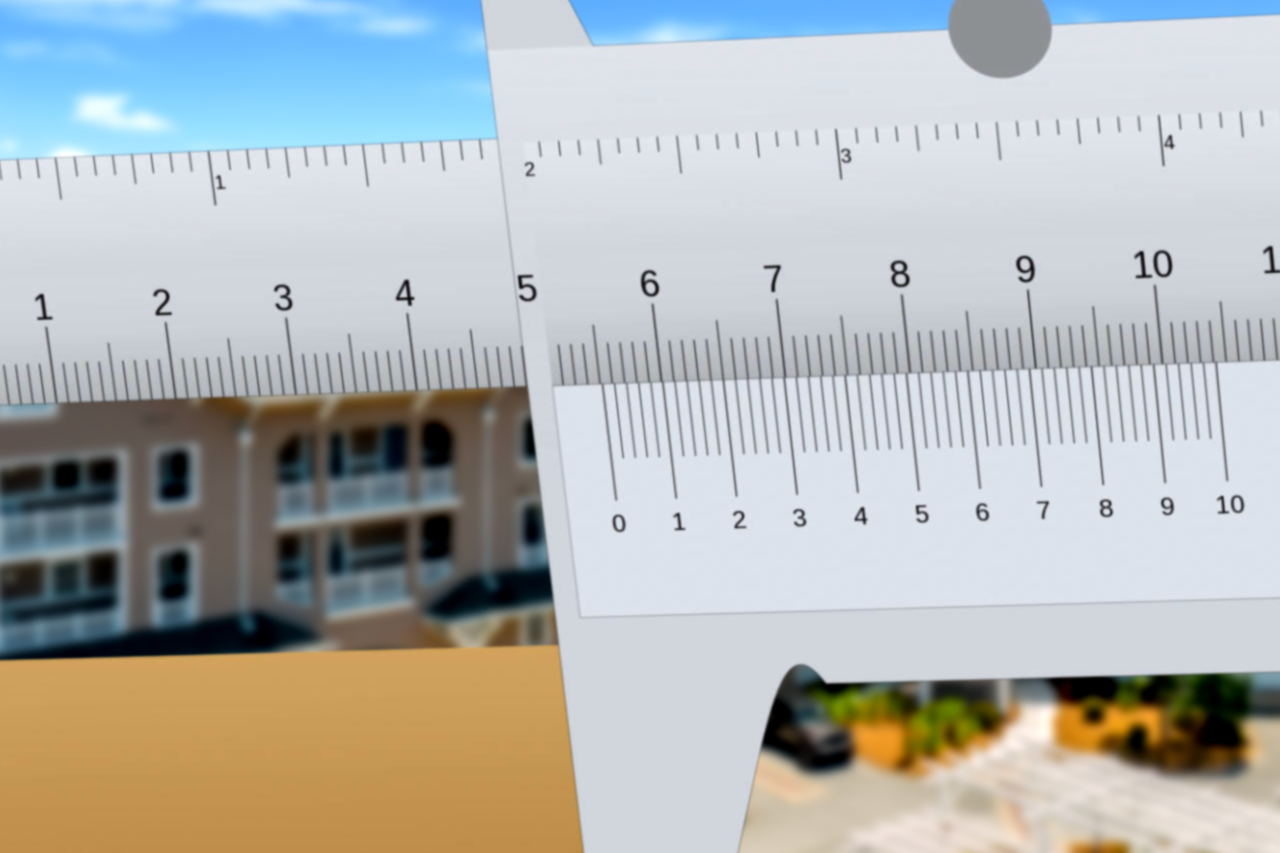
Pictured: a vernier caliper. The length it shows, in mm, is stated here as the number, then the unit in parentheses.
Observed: 55.2 (mm)
